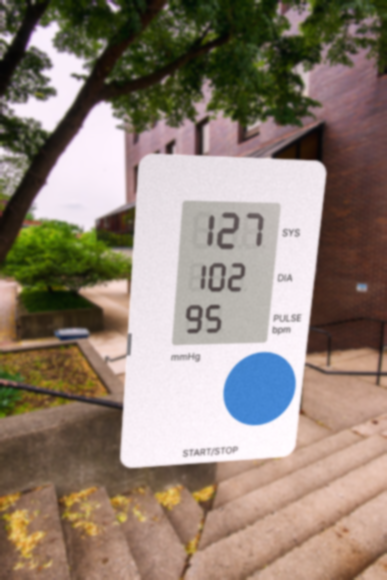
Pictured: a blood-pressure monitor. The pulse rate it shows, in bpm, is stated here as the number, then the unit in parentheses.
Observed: 95 (bpm)
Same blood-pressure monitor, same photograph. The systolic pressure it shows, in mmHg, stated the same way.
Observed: 127 (mmHg)
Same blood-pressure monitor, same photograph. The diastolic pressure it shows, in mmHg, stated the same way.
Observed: 102 (mmHg)
